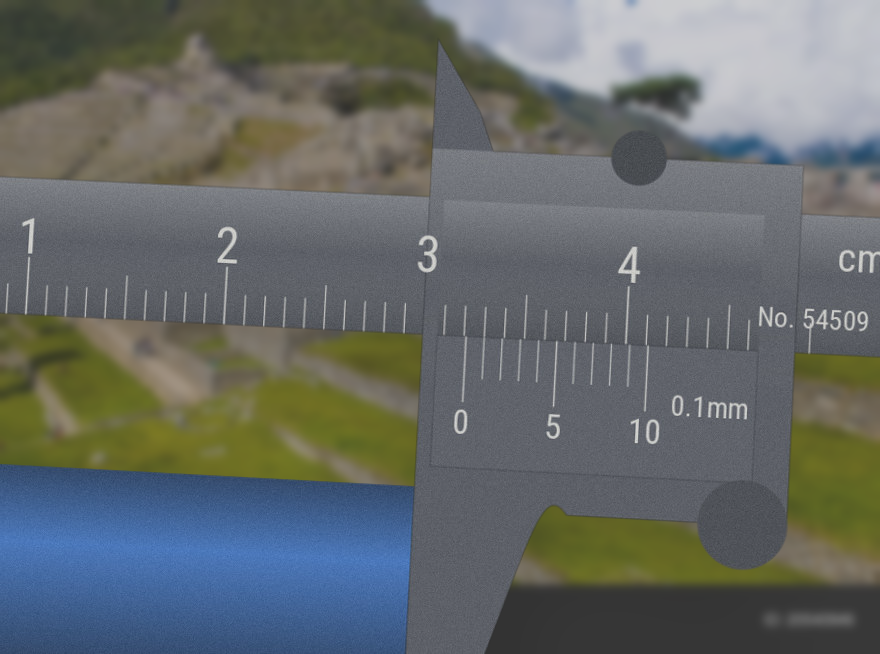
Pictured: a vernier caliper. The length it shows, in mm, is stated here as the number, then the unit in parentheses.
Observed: 32.1 (mm)
